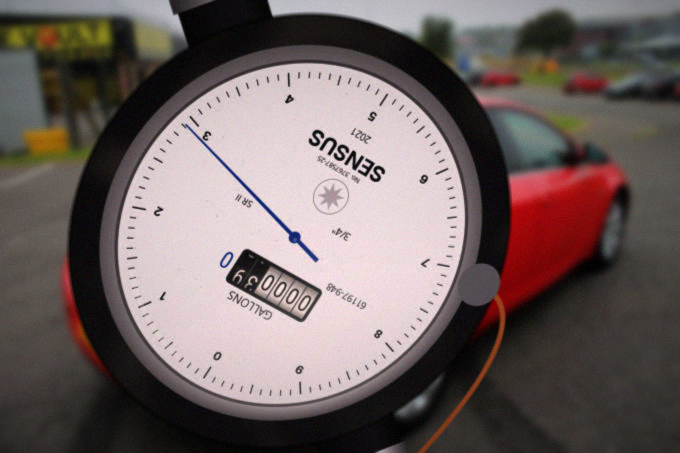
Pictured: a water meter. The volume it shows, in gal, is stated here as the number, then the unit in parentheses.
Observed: 392.9 (gal)
